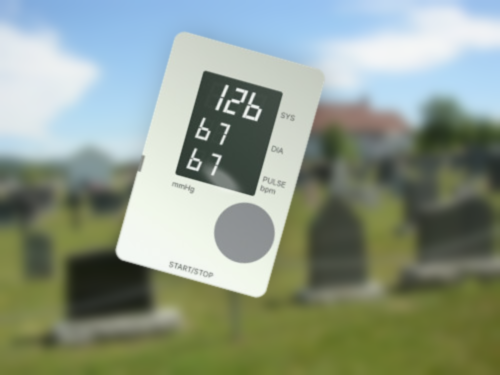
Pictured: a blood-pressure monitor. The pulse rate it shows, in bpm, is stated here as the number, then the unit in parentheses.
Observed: 67 (bpm)
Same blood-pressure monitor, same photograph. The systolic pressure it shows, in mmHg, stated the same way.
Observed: 126 (mmHg)
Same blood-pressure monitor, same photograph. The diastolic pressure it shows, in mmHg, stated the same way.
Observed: 67 (mmHg)
